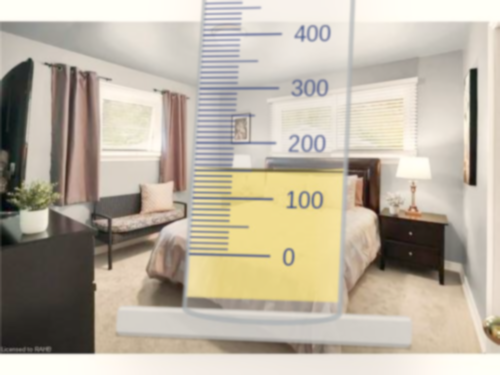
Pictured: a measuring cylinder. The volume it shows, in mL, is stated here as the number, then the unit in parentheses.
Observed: 150 (mL)
